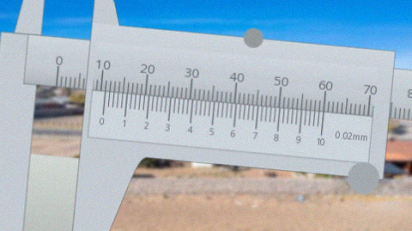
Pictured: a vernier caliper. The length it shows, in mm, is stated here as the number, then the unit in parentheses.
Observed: 11.0 (mm)
